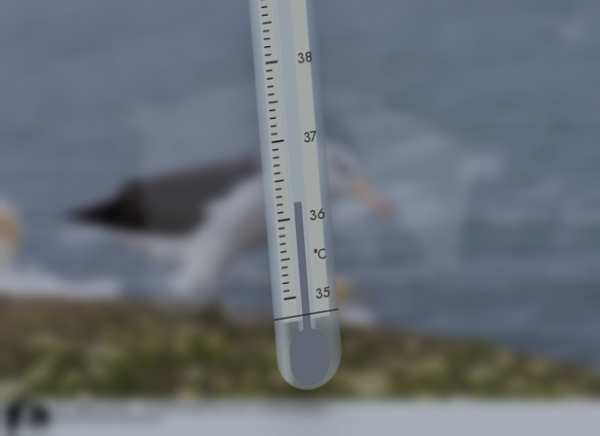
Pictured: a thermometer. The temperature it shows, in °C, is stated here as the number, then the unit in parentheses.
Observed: 36.2 (°C)
